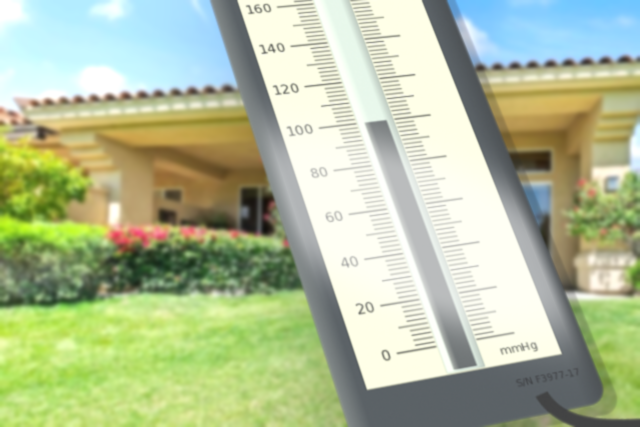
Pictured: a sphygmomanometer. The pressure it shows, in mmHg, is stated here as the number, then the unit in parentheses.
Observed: 100 (mmHg)
